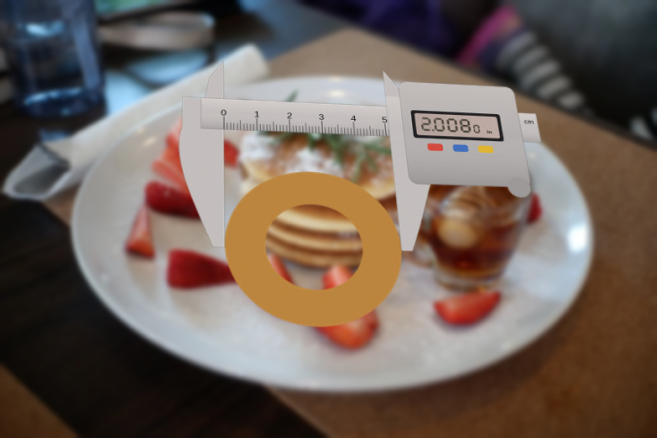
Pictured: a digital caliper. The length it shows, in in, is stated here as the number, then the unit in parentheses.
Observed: 2.0080 (in)
